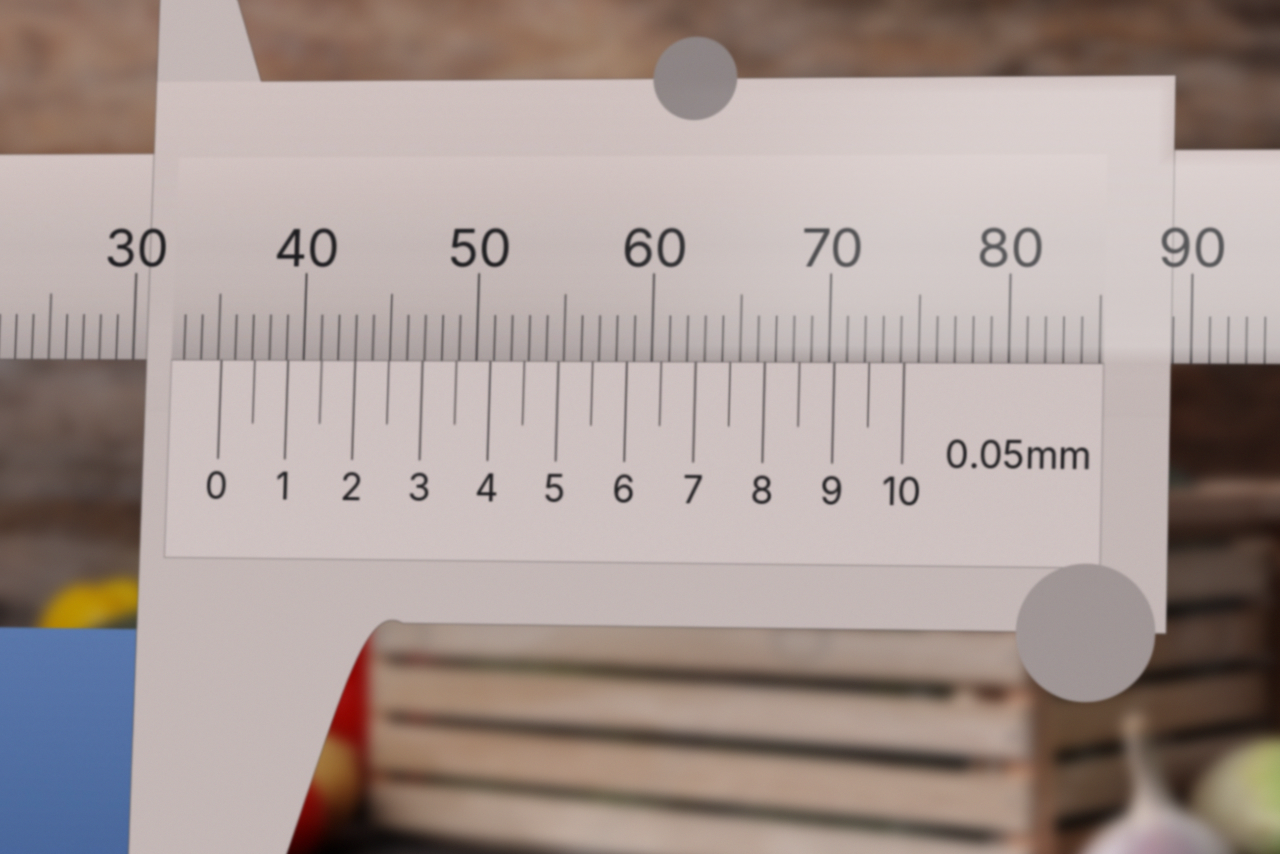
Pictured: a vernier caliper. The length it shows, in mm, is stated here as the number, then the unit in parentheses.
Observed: 35.2 (mm)
